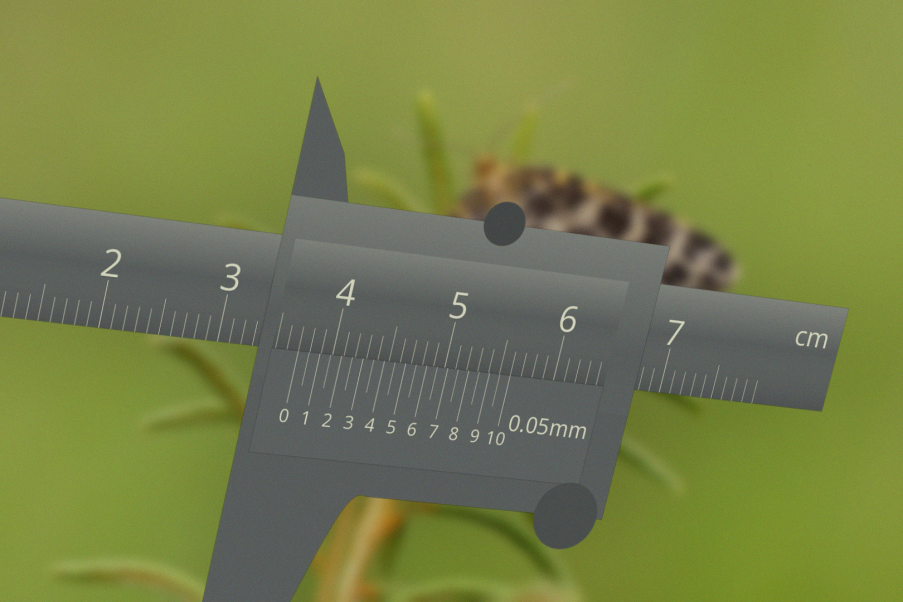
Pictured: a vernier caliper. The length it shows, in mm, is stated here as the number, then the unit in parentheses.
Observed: 37.0 (mm)
